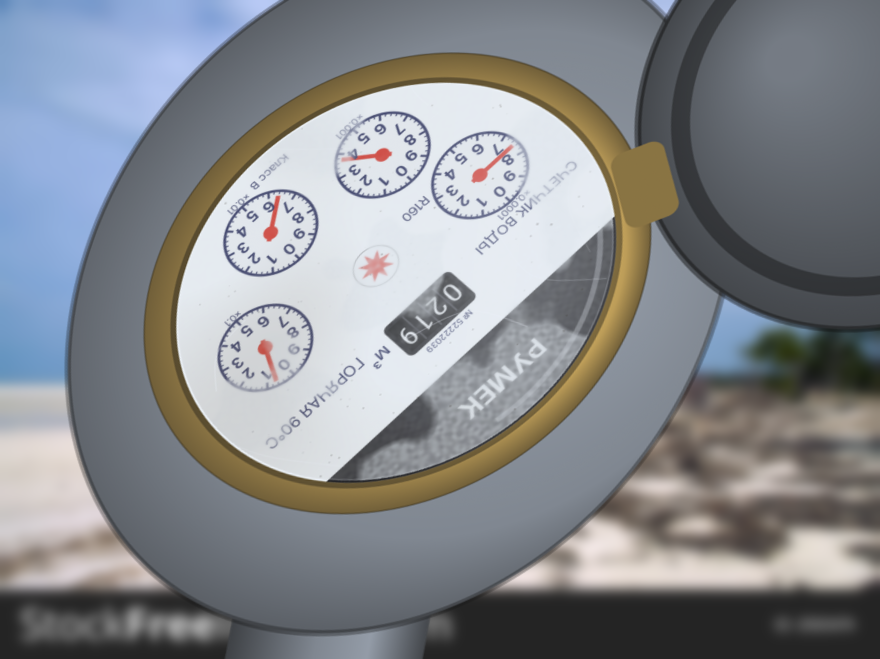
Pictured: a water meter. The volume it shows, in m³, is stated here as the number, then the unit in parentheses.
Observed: 219.0637 (m³)
